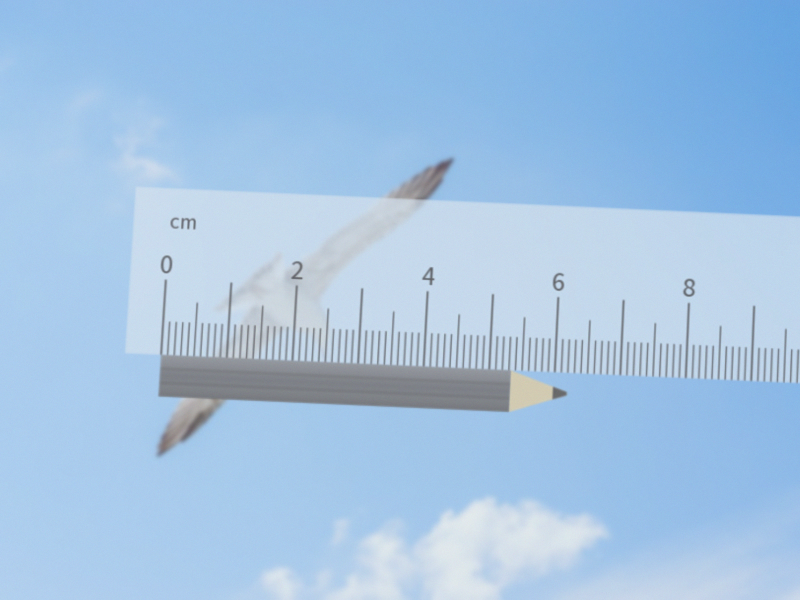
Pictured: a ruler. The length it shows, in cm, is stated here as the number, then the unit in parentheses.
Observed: 6.2 (cm)
